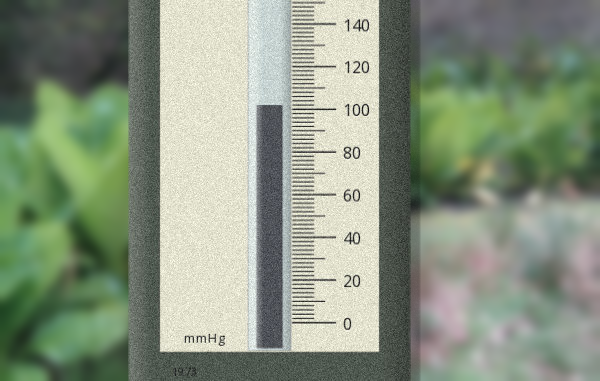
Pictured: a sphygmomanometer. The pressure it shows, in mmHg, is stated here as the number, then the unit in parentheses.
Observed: 102 (mmHg)
